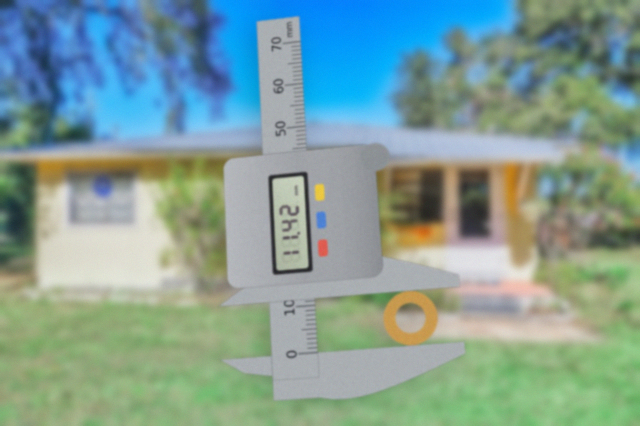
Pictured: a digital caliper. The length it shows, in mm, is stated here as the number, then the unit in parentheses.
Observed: 11.42 (mm)
